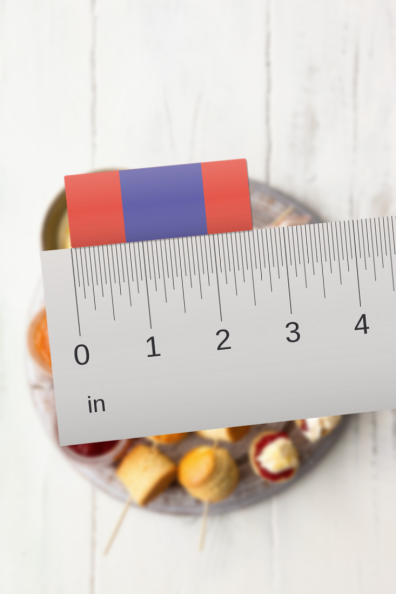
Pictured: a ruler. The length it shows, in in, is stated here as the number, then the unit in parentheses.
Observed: 2.5625 (in)
